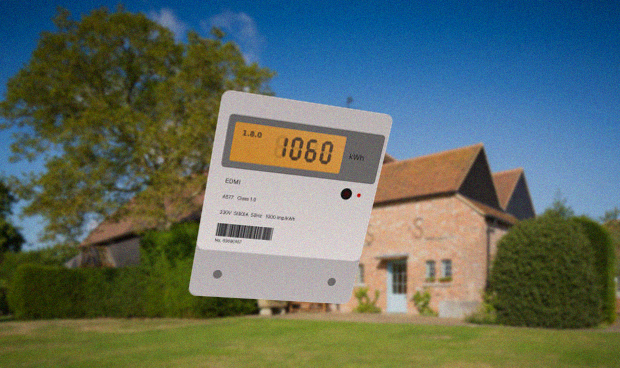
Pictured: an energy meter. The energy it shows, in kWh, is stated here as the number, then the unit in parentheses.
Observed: 1060 (kWh)
